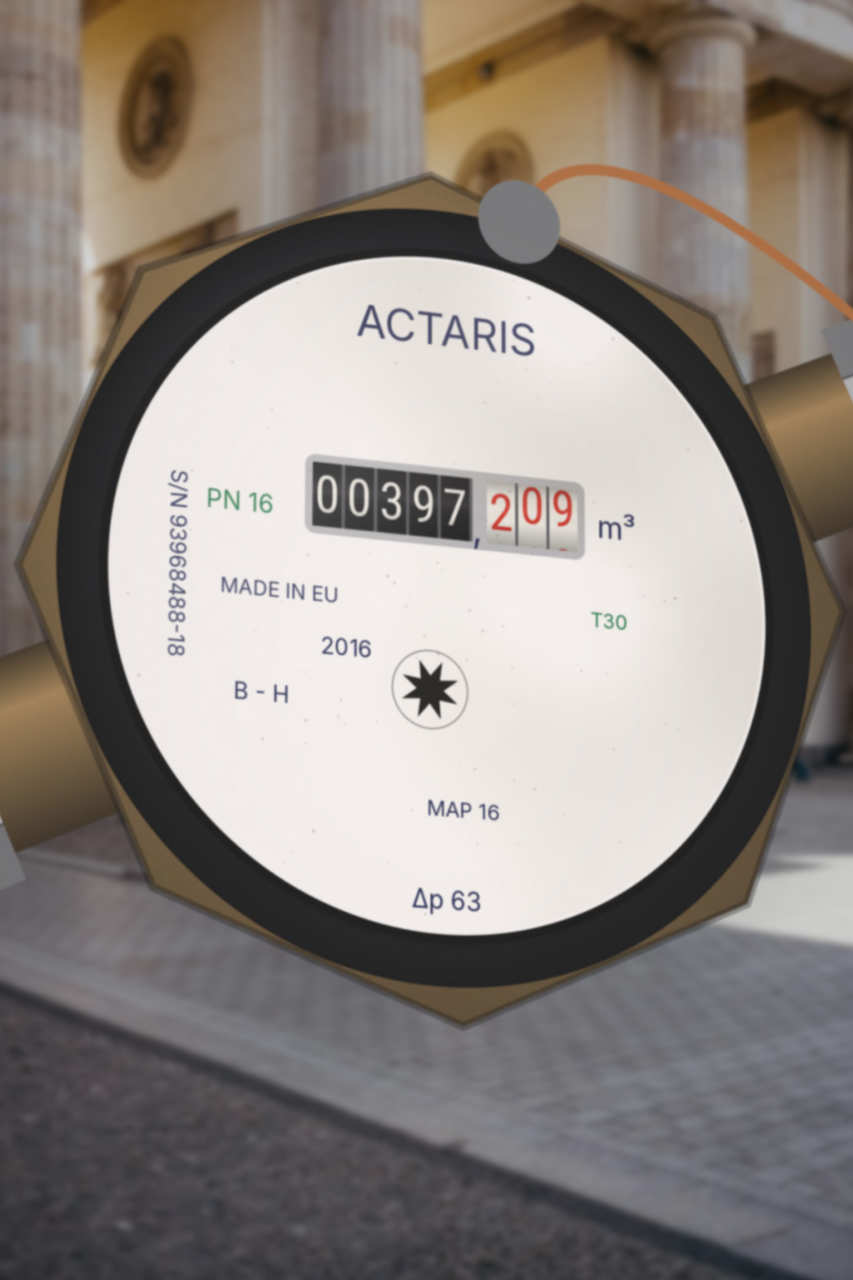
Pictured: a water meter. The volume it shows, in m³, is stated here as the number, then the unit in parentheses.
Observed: 397.209 (m³)
